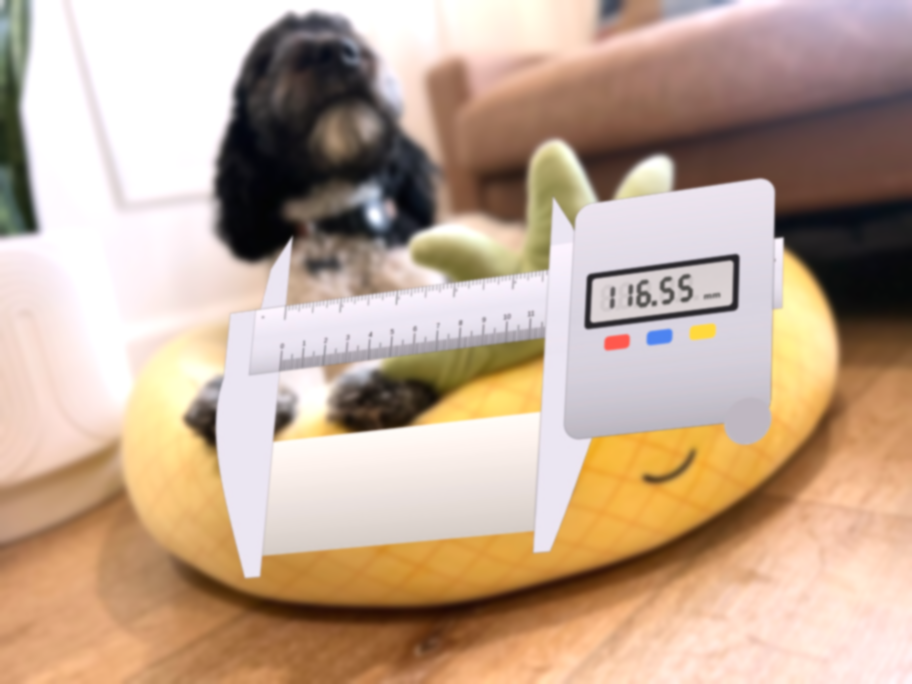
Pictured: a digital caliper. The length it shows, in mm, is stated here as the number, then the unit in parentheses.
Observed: 116.55 (mm)
